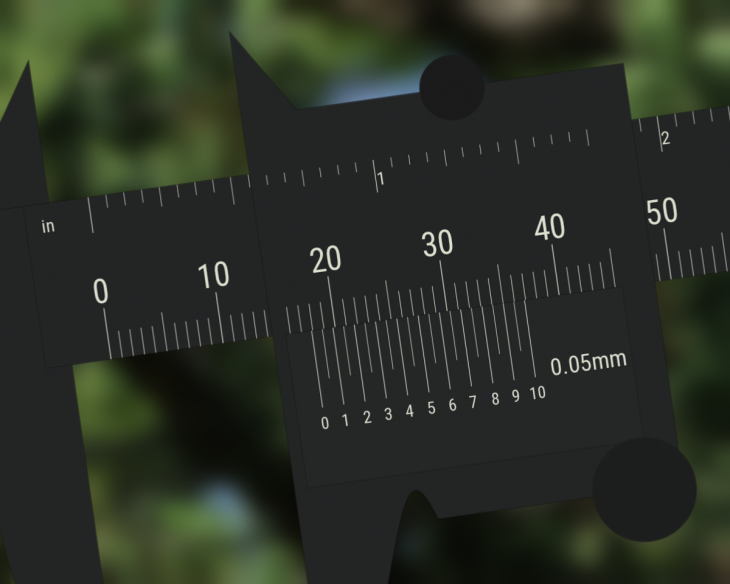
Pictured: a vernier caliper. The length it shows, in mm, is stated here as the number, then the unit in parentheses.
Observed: 17.9 (mm)
